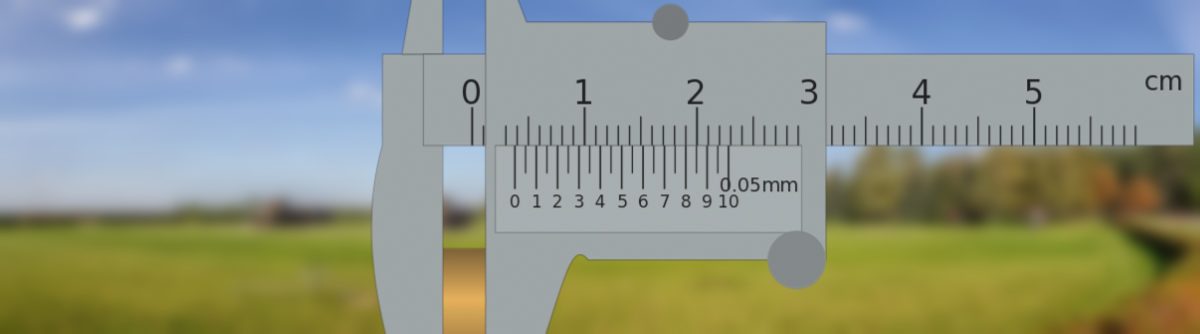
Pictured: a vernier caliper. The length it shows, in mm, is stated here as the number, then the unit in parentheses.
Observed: 3.8 (mm)
